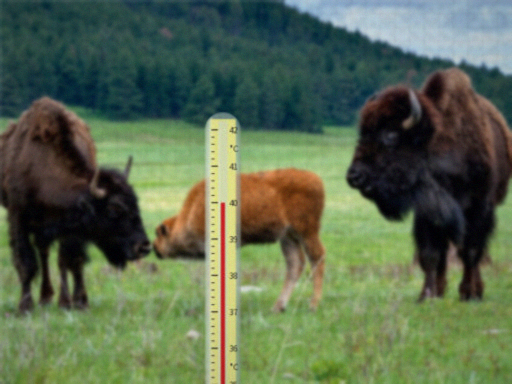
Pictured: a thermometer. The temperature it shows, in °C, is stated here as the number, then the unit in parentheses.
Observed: 40 (°C)
